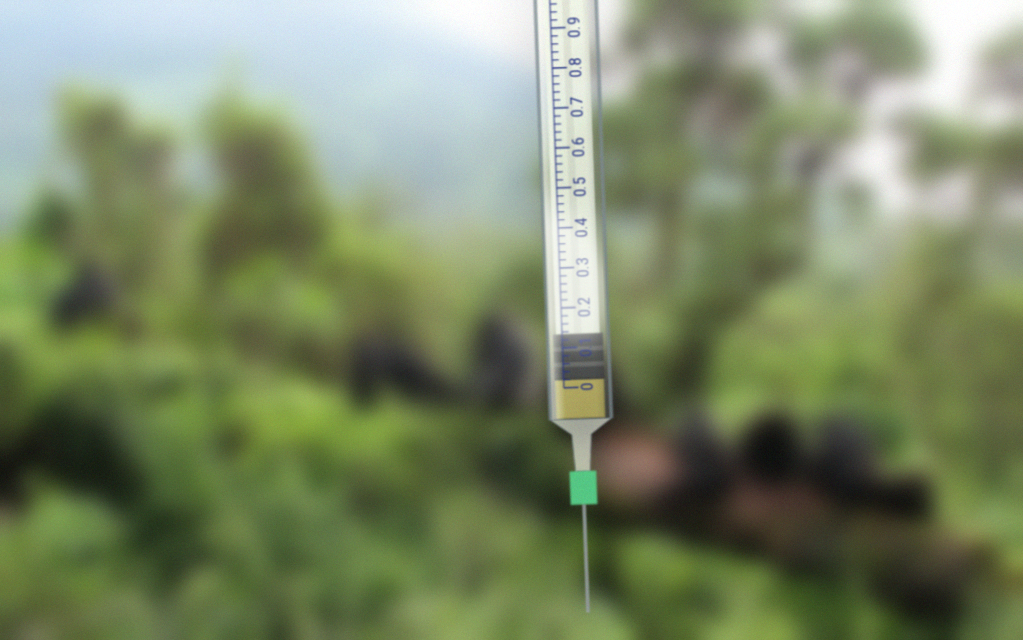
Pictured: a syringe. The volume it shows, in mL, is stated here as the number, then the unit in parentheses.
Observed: 0.02 (mL)
